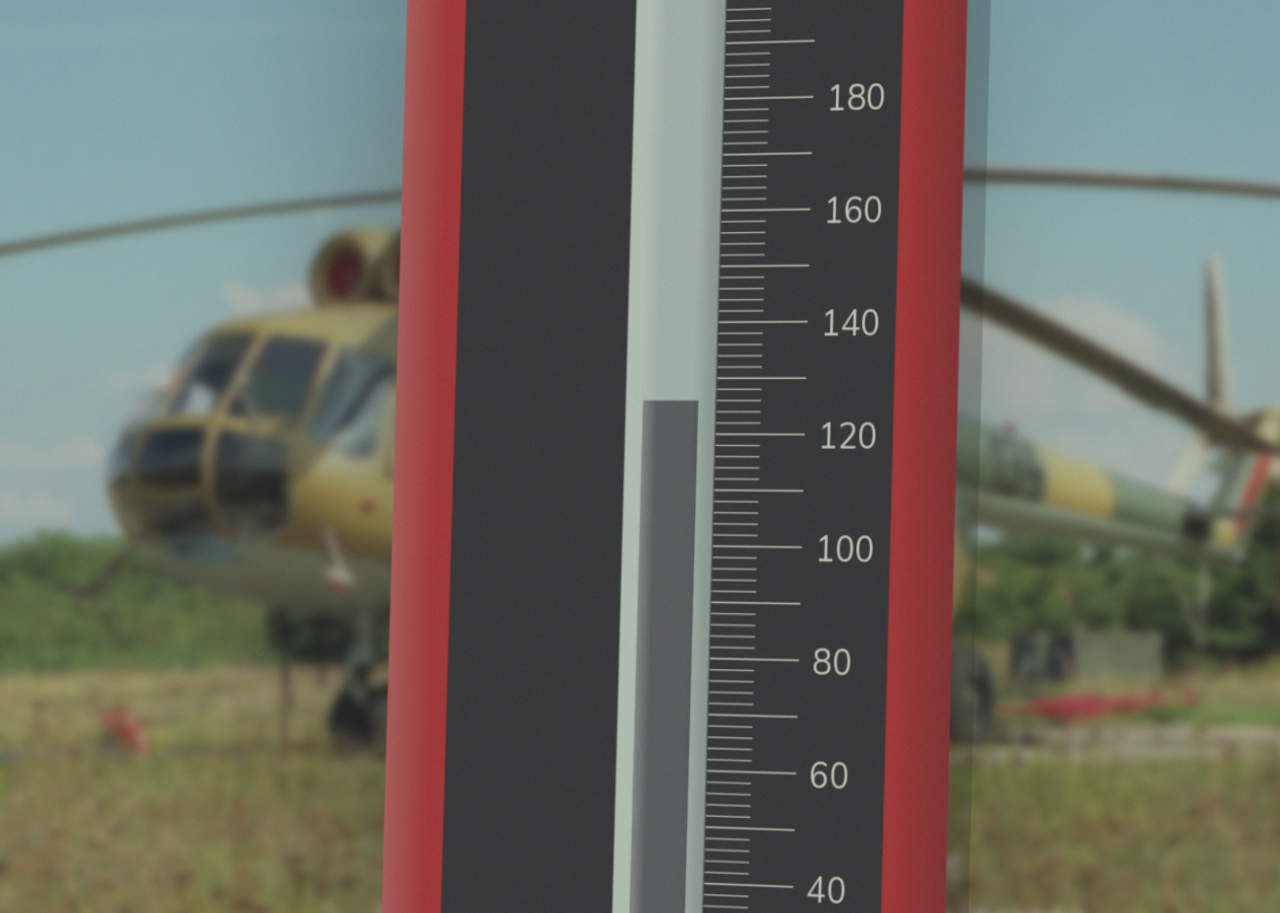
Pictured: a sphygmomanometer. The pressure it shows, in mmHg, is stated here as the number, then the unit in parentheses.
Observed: 126 (mmHg)
